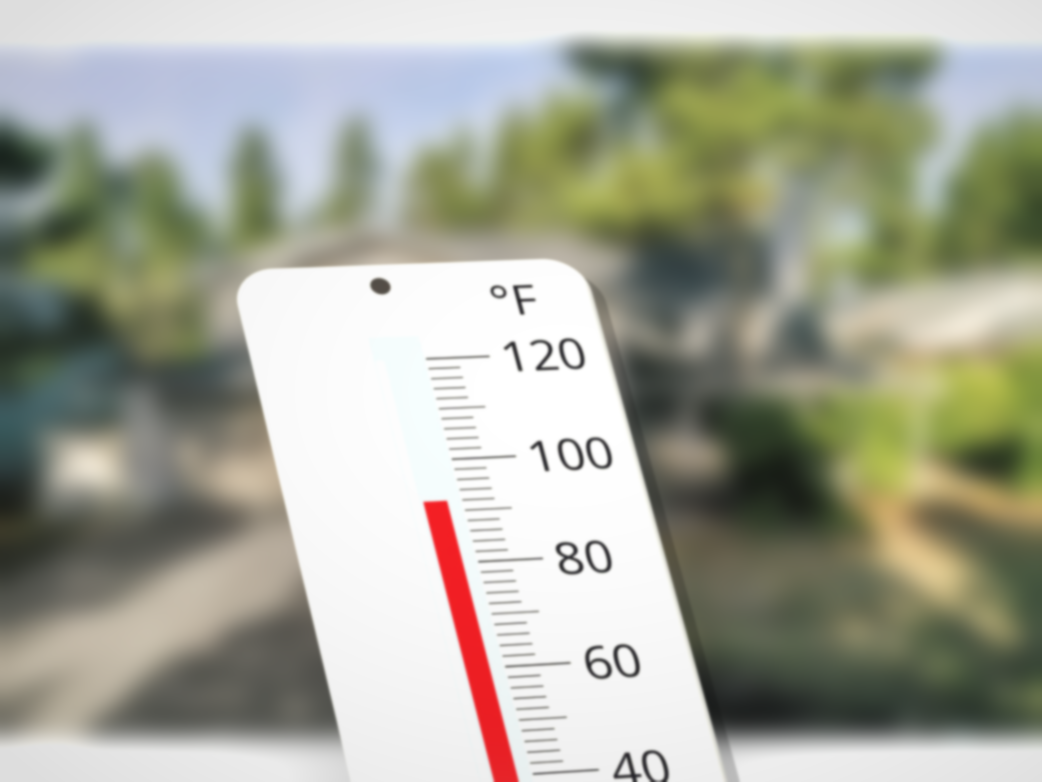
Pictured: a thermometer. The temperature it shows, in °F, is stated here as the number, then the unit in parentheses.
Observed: 92 (°F)
